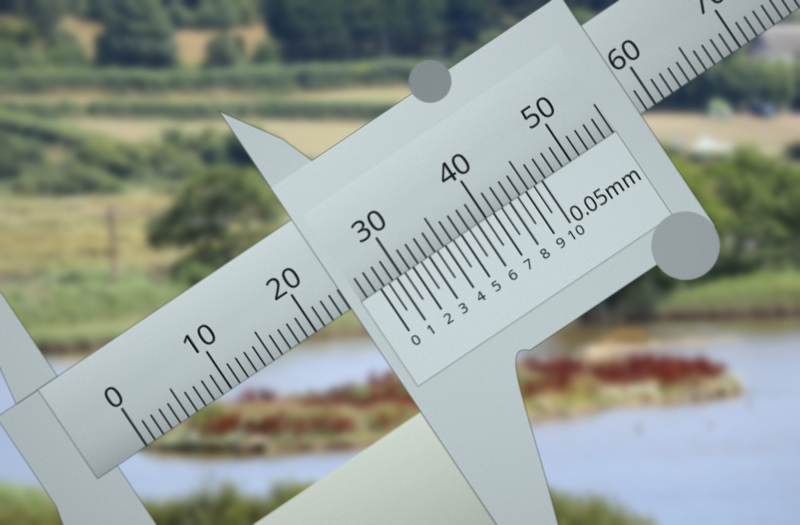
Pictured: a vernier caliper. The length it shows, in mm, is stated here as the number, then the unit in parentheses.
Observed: 27.6 (mm)
